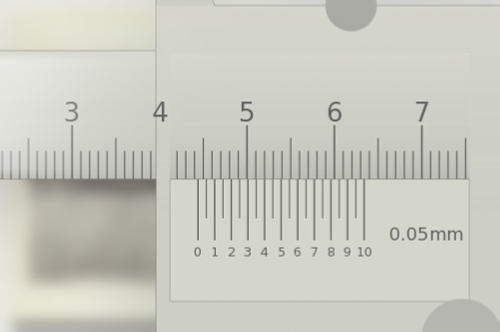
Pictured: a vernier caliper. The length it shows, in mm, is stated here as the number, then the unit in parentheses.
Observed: 44.4 (mm)
